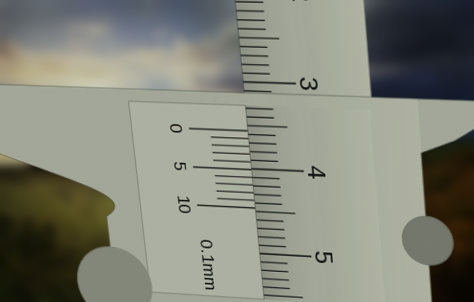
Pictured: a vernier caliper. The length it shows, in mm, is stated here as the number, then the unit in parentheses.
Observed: 35.6 (mm)
